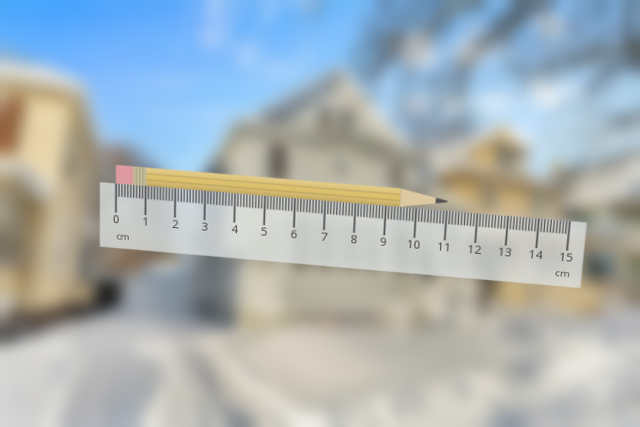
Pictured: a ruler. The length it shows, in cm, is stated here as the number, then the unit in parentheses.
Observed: 11 (cm)
